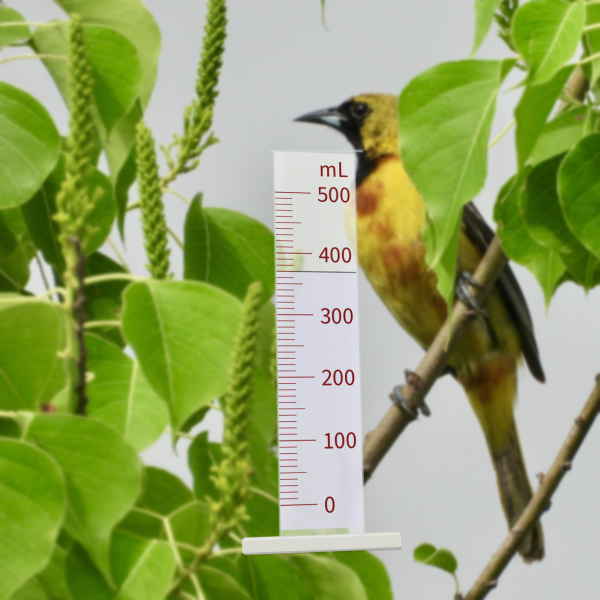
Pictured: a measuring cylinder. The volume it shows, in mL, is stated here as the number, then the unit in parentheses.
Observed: 370 (mL)
